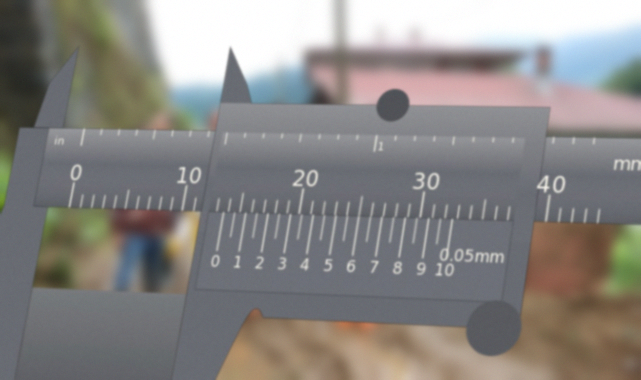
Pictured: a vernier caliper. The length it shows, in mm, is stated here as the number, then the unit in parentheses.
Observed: 13.6 (mm)
